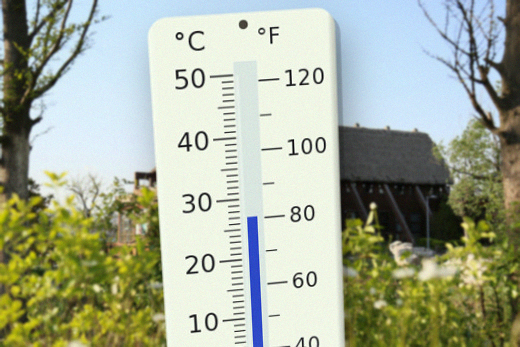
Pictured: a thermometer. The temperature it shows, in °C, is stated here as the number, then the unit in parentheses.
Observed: 27 (°C)
